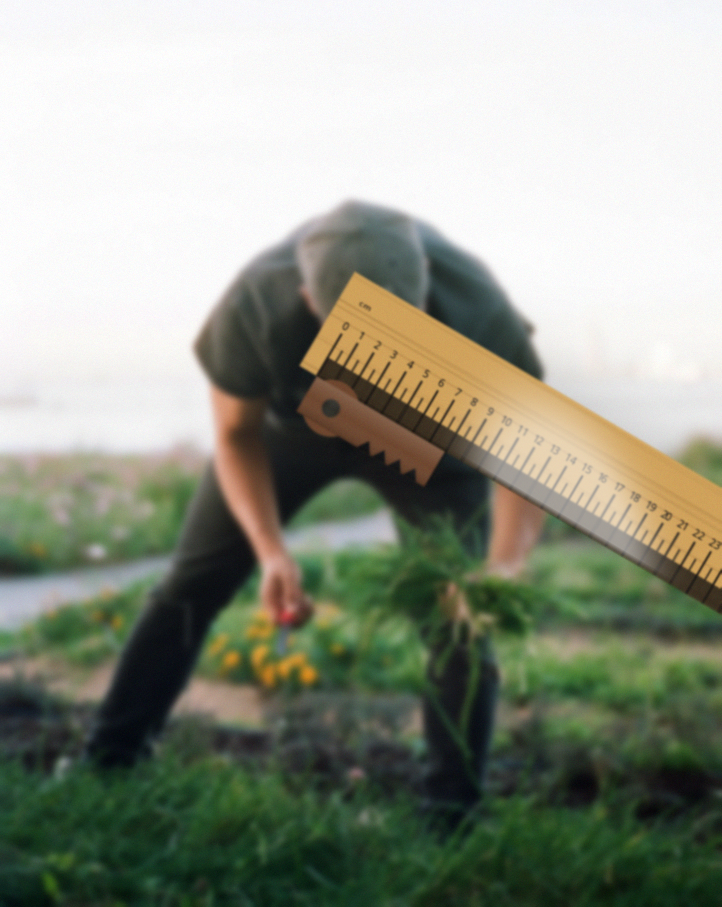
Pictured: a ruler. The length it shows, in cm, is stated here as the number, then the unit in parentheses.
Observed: 8 (cm)
